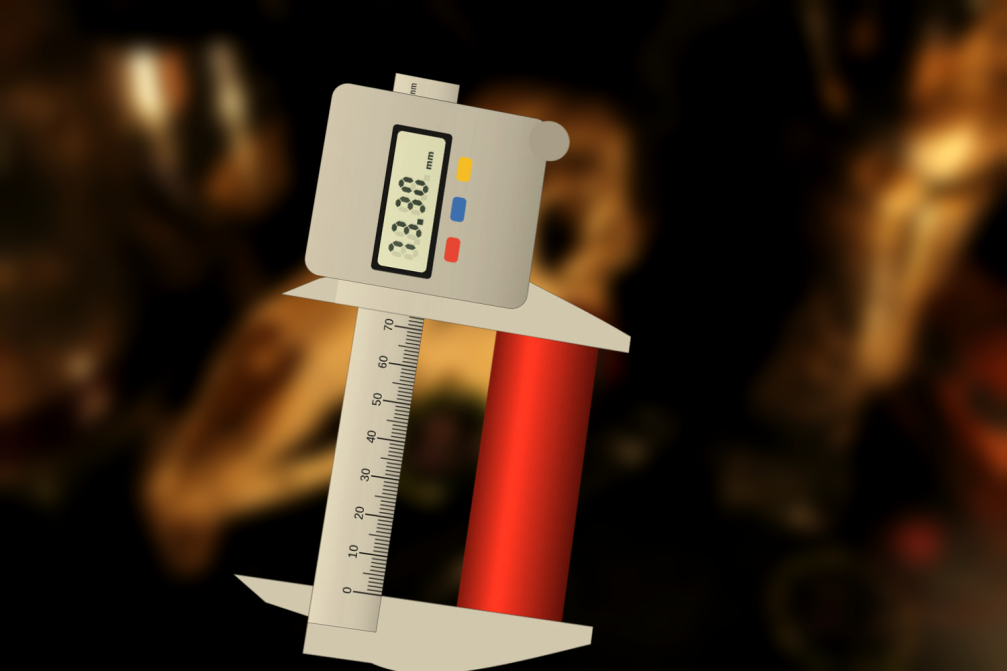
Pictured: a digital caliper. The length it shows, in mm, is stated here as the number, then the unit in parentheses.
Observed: 73.30 (mm)
